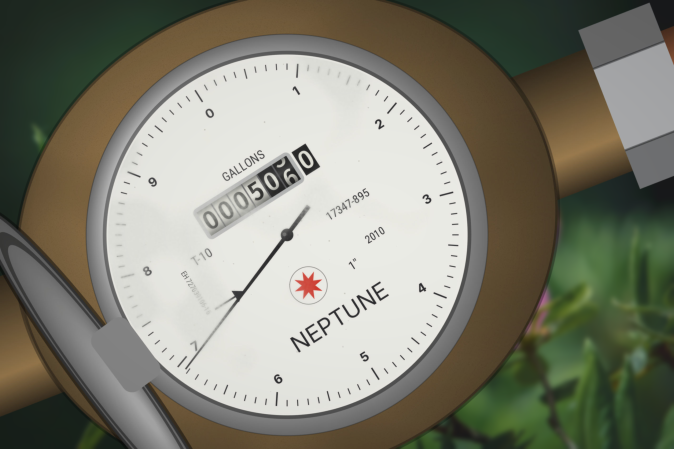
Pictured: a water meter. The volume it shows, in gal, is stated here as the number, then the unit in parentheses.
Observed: 5056.9 (gal)
